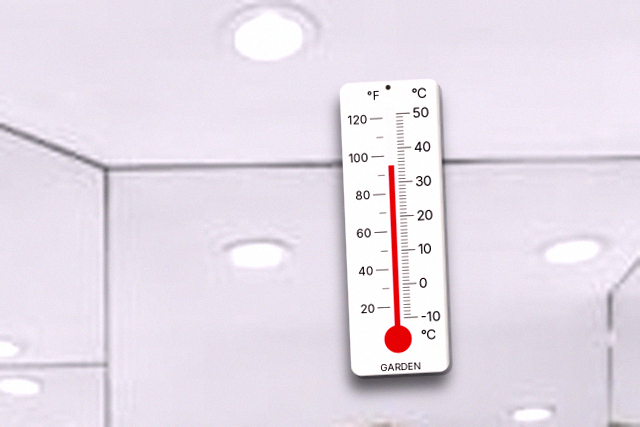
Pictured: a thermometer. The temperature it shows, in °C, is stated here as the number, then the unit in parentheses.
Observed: 35 (°C)
